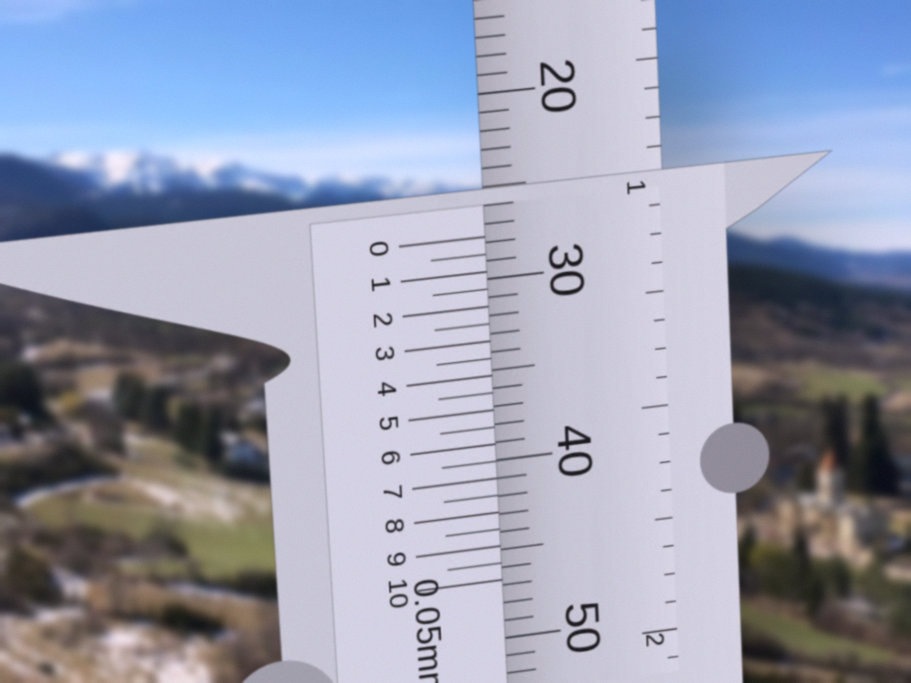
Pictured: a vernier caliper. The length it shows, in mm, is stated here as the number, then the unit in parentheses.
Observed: 27.7 (mm)
